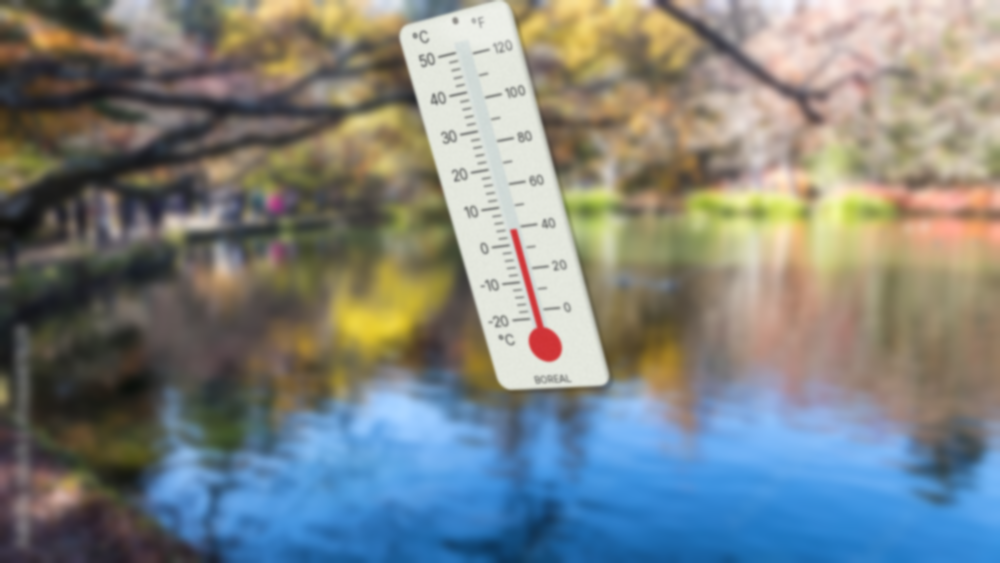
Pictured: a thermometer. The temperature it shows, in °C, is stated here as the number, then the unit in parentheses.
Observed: 4 (°C)
